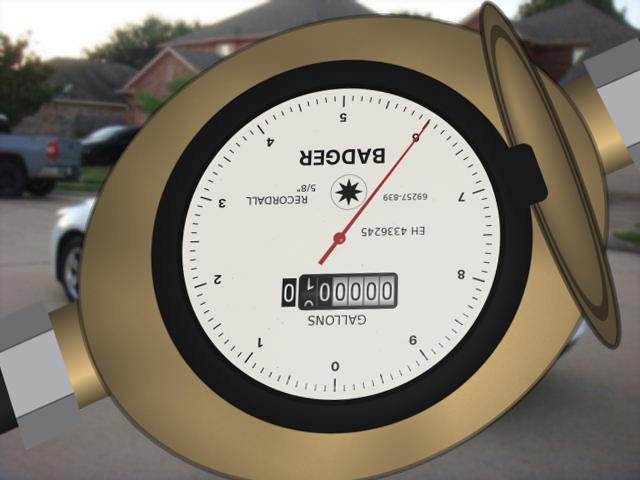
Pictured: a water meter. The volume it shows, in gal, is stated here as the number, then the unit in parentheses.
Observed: 6.0 (gal)
